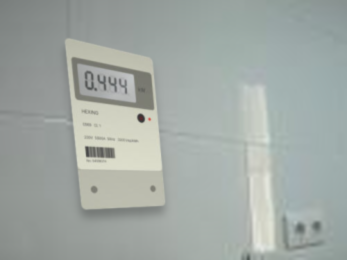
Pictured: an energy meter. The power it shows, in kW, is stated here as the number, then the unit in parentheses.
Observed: 0.444 (kW)
